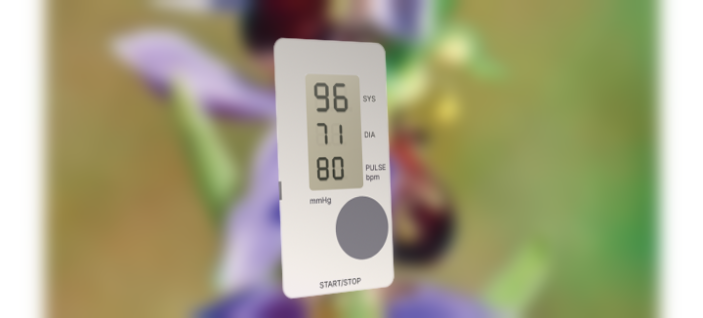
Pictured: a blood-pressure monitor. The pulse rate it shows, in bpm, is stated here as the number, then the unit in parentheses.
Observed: 80 (bpm)
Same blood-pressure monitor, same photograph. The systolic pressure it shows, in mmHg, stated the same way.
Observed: 96 (mmHg)
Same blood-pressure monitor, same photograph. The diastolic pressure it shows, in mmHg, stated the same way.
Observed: 71 (mmHg)
